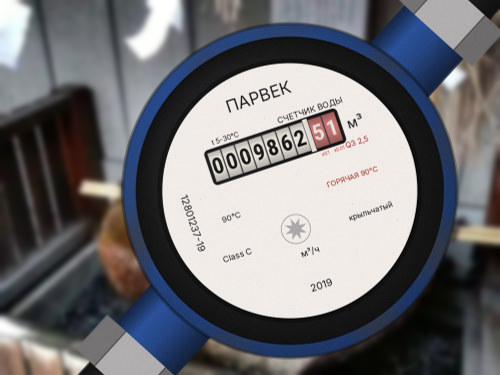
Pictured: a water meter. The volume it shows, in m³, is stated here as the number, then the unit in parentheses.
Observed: 9862.51 (m³)
